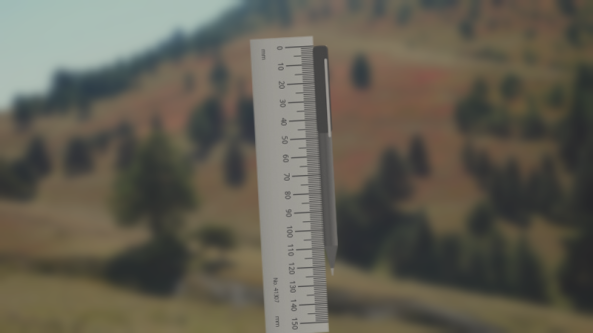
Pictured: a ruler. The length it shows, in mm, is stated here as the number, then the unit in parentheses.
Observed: 125 (mm)
